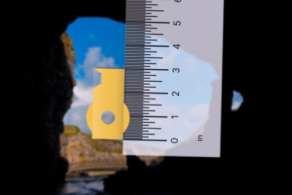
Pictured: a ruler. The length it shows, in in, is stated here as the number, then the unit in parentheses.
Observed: 3 (in)
